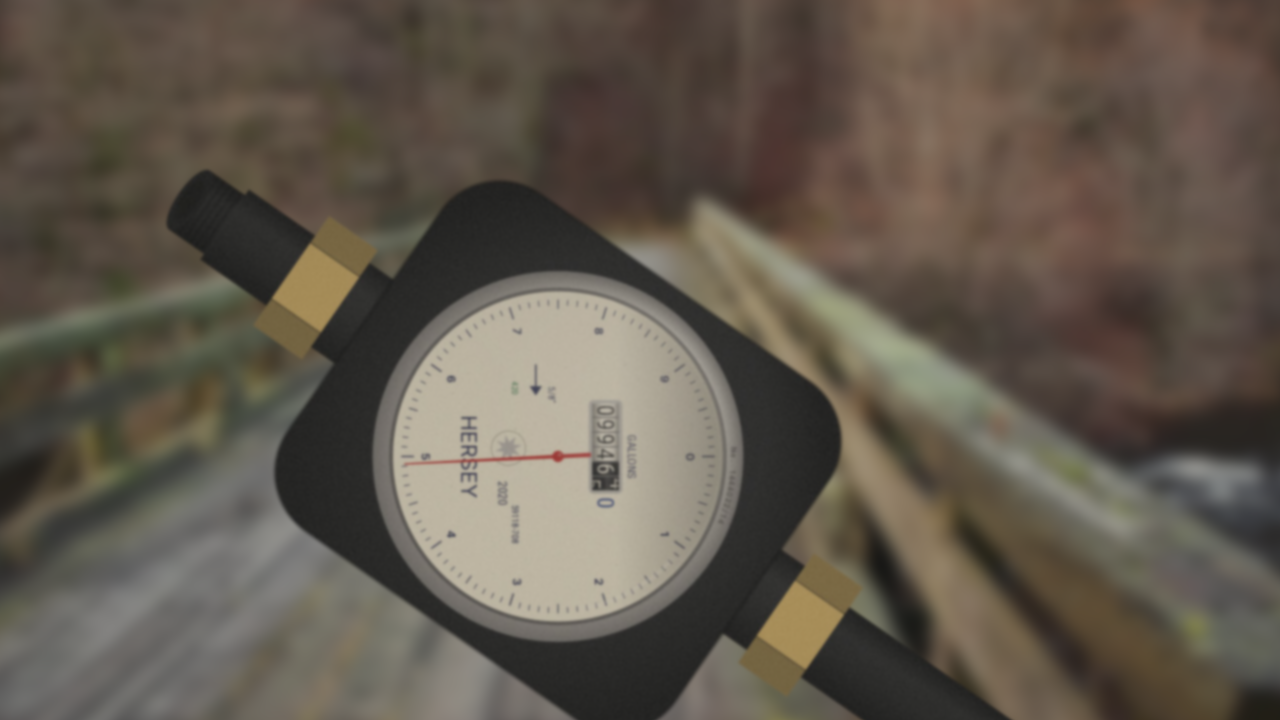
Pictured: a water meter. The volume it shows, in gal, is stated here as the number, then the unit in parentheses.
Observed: 994644.9 (gal)
